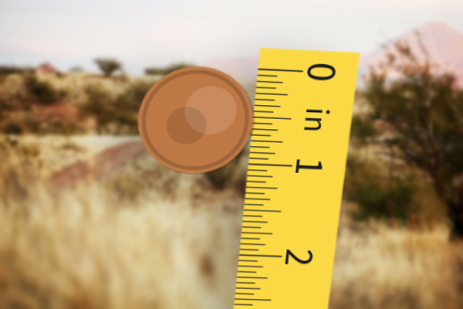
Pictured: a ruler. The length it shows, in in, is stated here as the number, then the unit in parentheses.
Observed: 1.125 (in)
